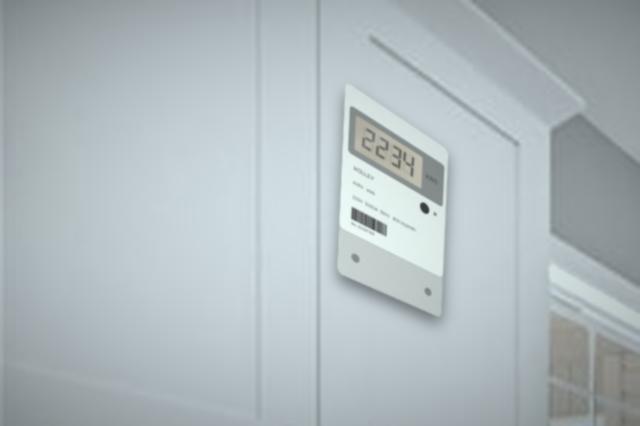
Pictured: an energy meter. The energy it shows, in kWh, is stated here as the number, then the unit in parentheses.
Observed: 2234 (kWh)
